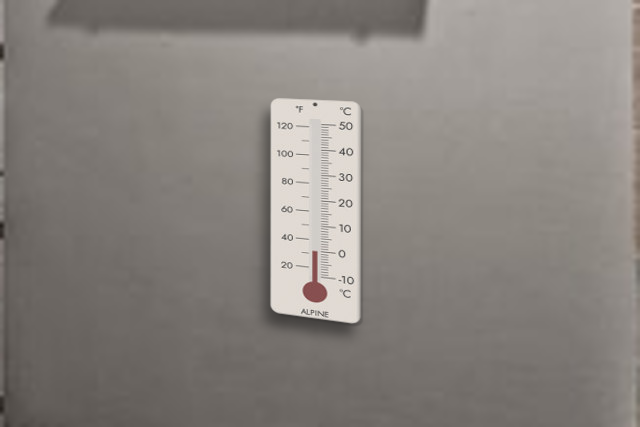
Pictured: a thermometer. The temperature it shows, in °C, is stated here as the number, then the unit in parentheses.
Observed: 0 (°C)
